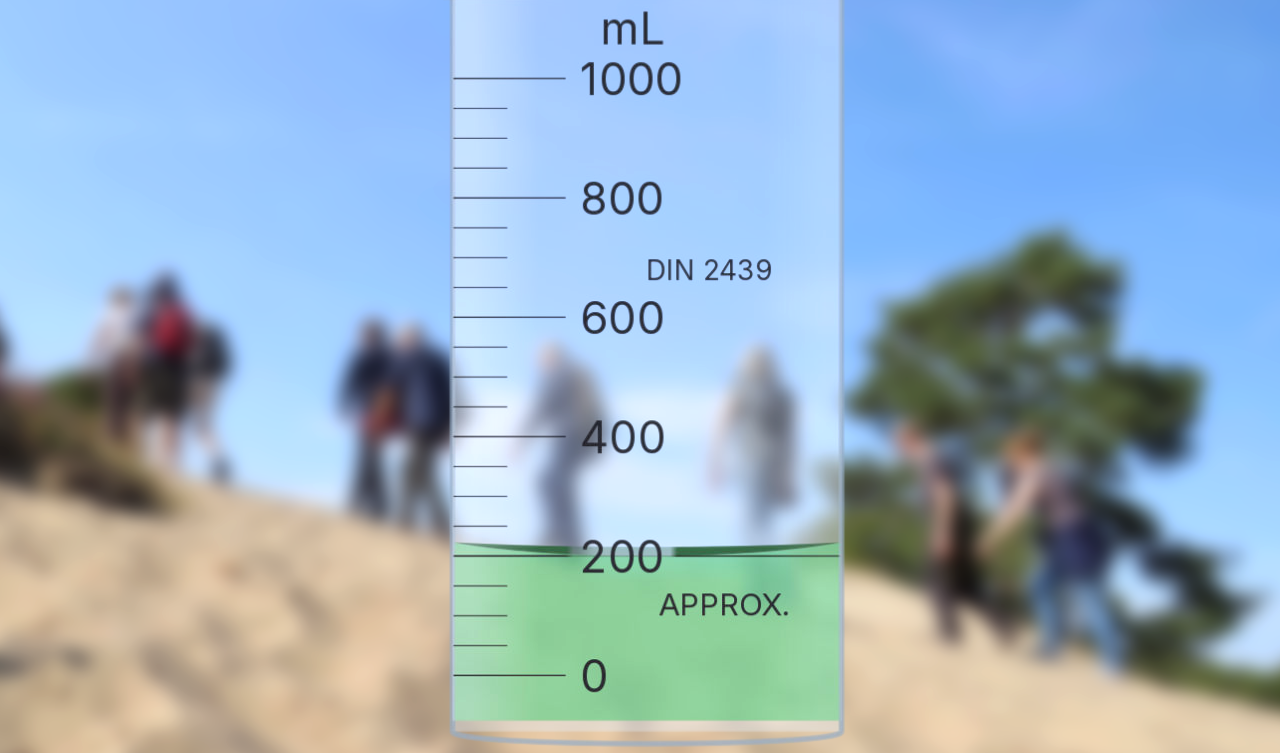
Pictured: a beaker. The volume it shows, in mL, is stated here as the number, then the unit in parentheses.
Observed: 200 (mL)
